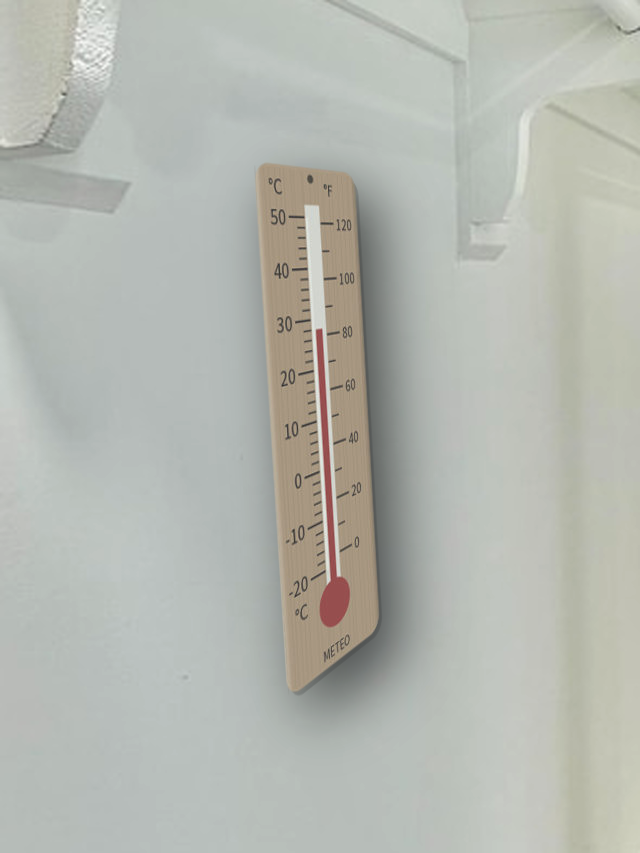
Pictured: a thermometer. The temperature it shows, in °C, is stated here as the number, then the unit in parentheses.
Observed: 28 (°C)
